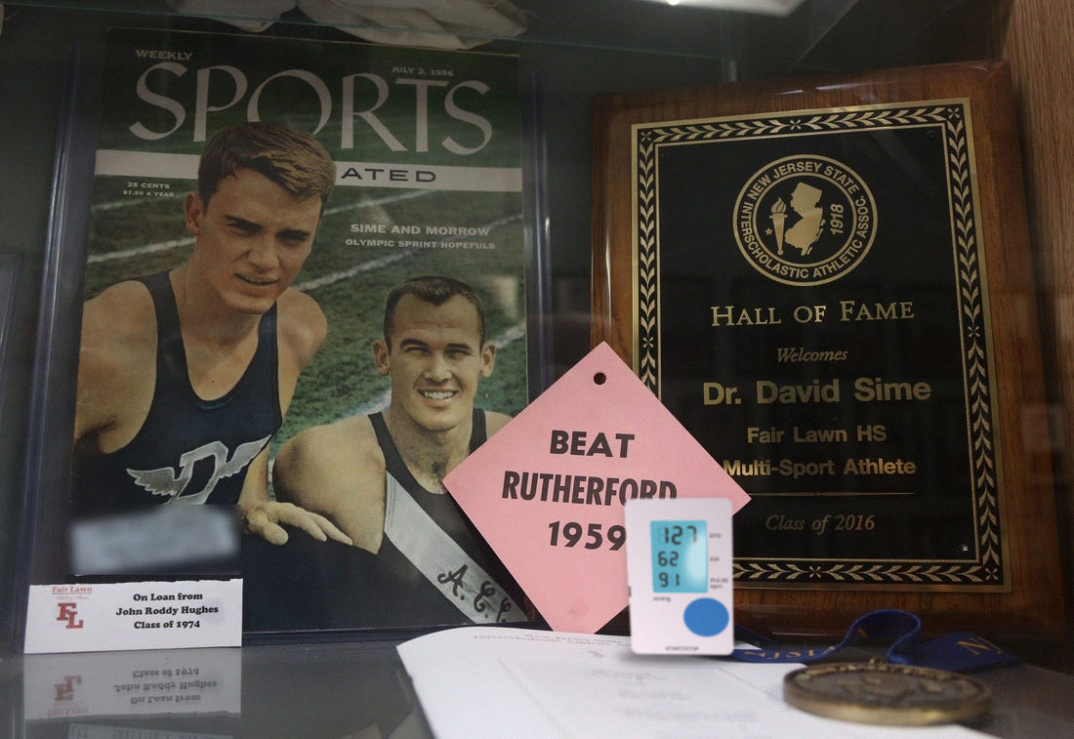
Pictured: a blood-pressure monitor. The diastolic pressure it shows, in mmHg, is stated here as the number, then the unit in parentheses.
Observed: 62 (mmHg)
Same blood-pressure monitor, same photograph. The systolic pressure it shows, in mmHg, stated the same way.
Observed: 127 (mmHg)
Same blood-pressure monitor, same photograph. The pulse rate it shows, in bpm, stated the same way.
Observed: 91 (bpm)
